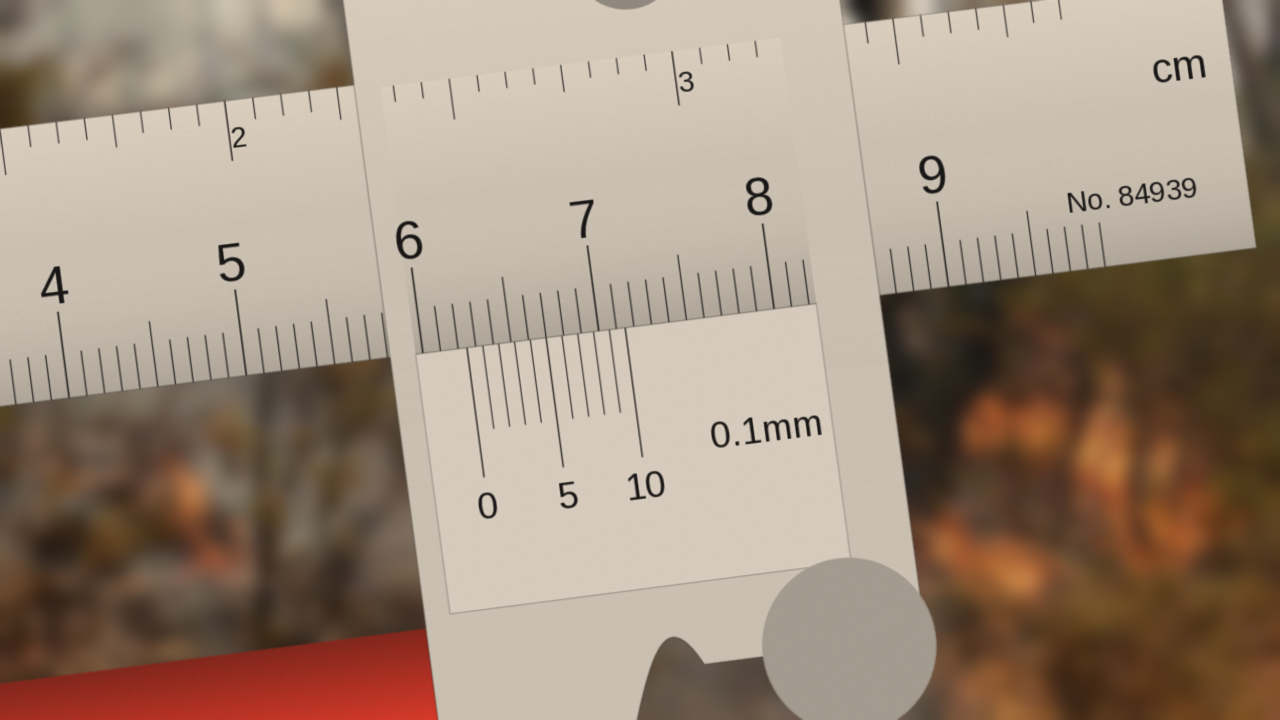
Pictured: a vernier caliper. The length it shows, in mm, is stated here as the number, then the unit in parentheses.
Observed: 62.5 (mm)
